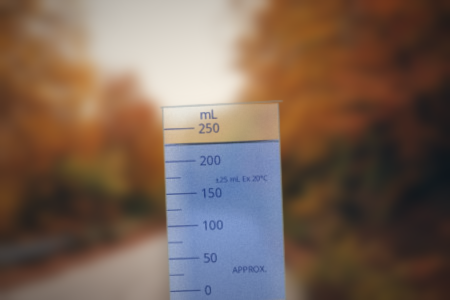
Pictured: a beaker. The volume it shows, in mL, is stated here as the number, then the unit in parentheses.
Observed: 225 (mL)
